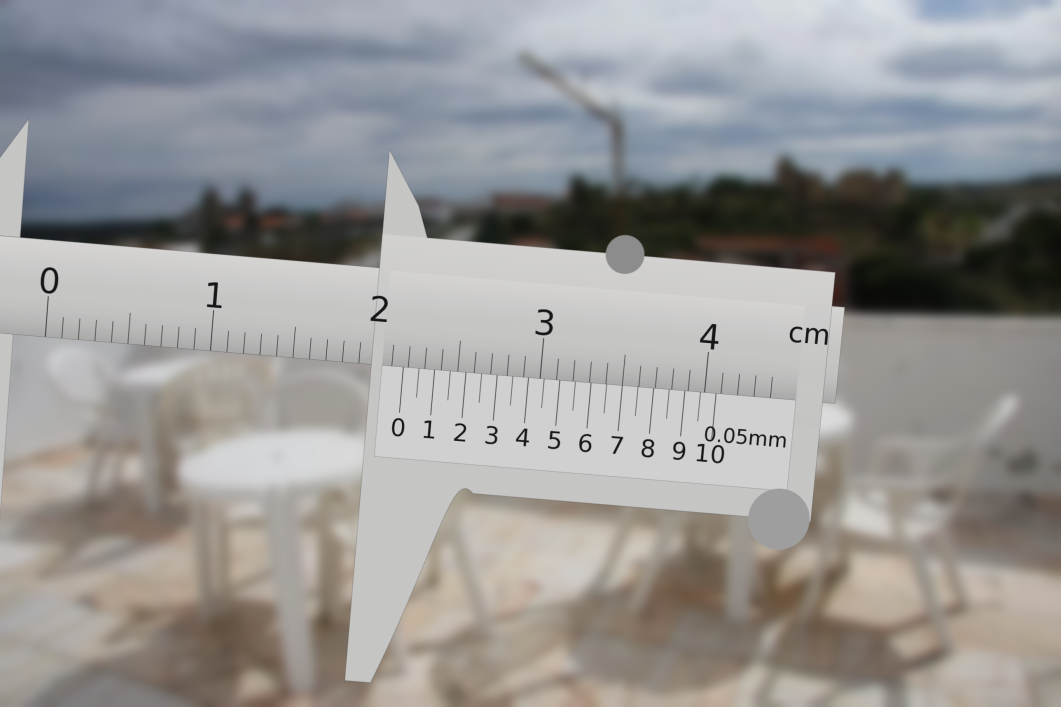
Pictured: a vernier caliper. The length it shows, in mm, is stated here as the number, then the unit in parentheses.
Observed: 21.7 (mm)
